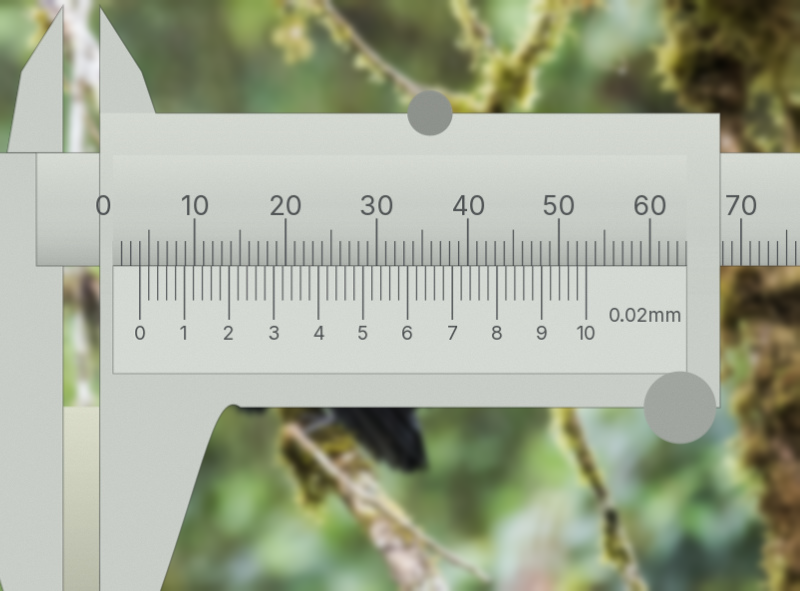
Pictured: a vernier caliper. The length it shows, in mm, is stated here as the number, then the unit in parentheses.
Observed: 4.0 (mm)
